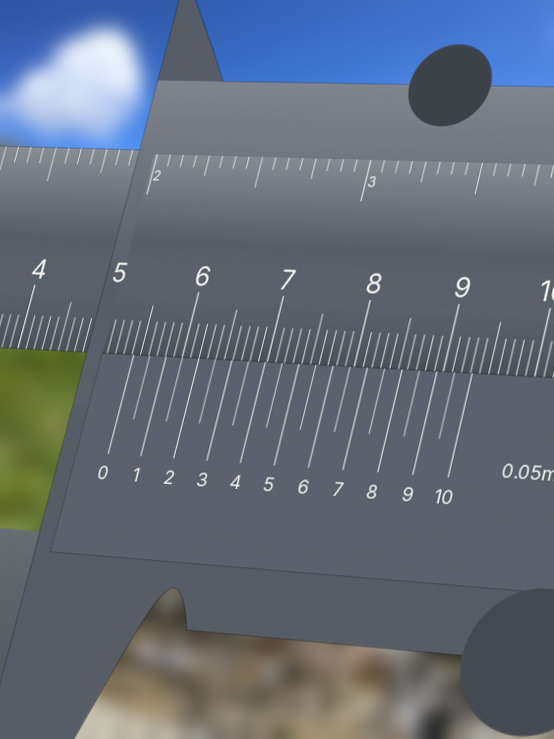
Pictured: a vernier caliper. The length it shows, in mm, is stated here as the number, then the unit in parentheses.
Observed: 54.2 (mm)
